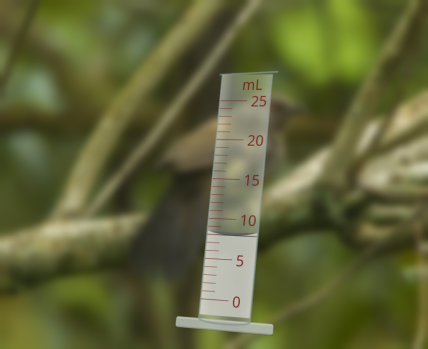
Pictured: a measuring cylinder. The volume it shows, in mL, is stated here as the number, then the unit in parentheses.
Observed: 8 (mL)
